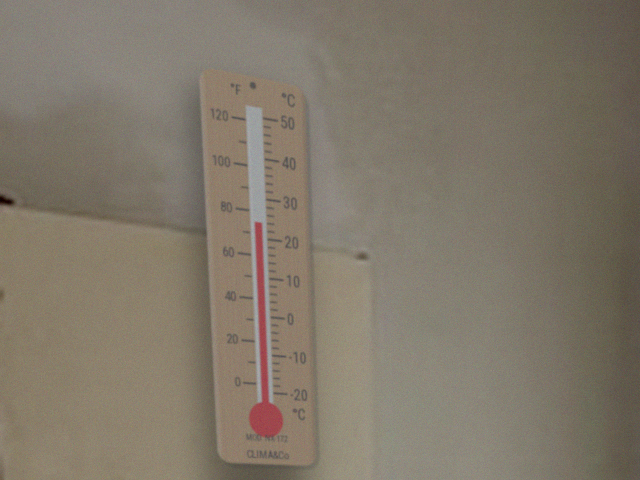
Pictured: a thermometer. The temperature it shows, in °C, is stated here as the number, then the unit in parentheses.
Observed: 24 (°C)
